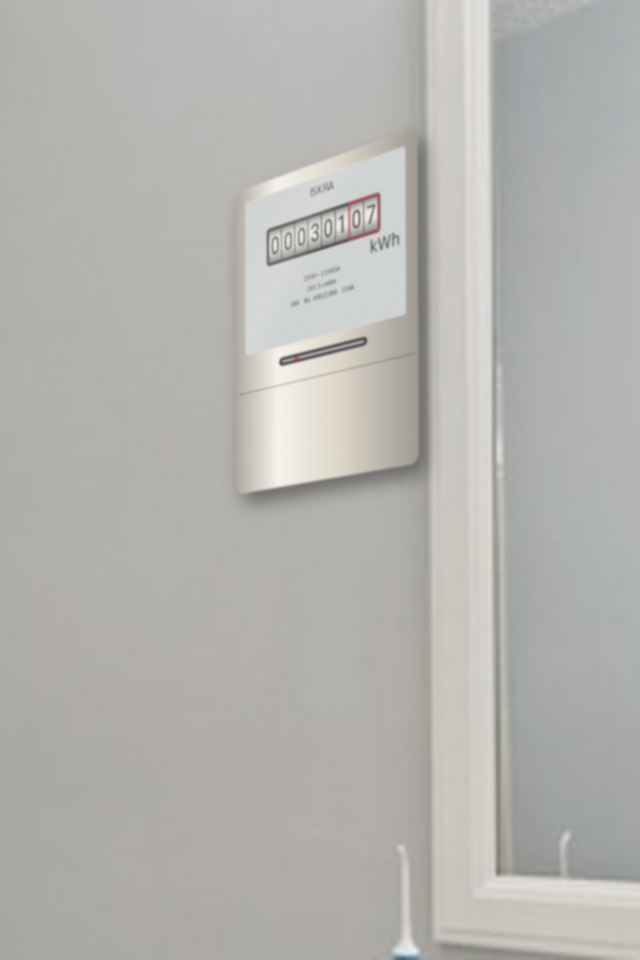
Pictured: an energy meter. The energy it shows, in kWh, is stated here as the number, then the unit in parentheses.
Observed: 301.07 (kWh)
